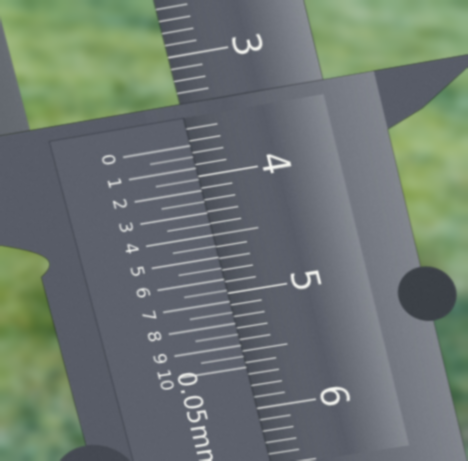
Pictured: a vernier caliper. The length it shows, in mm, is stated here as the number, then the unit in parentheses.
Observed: 37.4 (mm)
